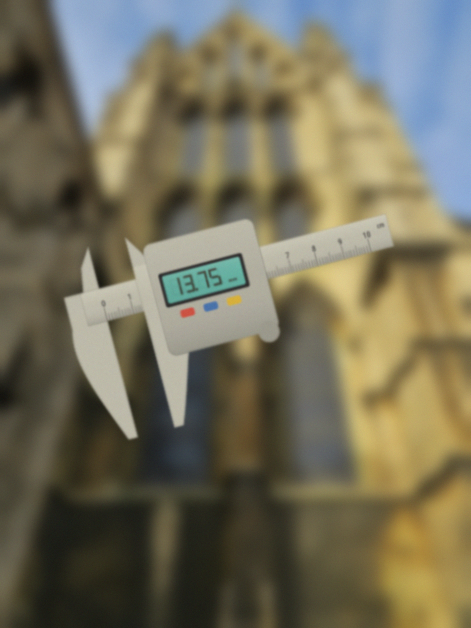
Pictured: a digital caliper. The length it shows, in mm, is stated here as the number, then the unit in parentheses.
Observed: 13.75 (mm)
